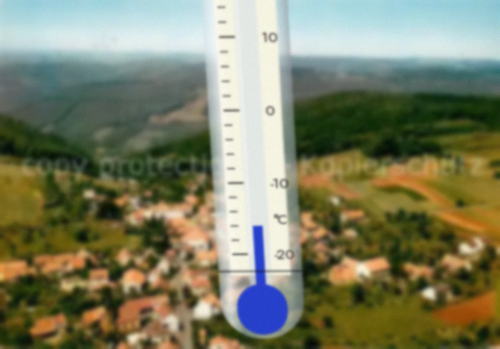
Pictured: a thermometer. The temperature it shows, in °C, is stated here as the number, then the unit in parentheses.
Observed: -16 (°C)
